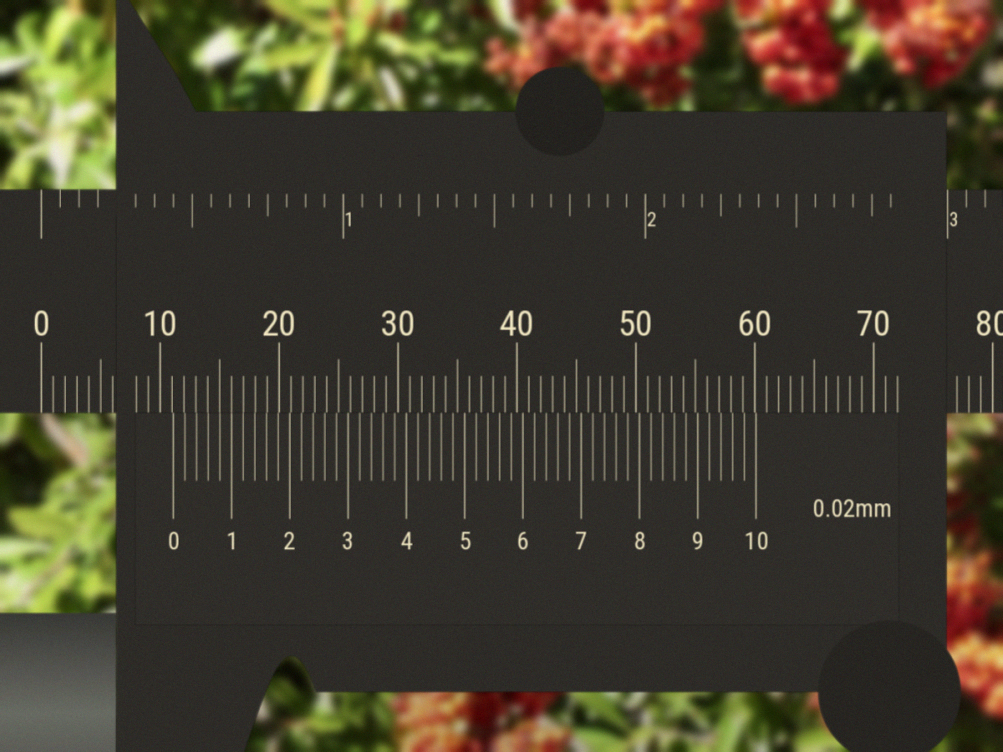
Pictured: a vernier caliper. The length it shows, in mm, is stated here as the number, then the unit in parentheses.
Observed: 11.1 (mm)
